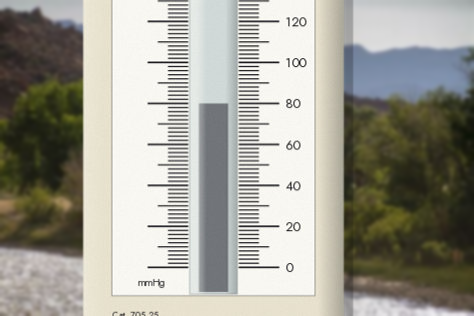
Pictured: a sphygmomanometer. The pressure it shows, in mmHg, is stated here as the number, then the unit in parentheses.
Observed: 80 (mmHg)
